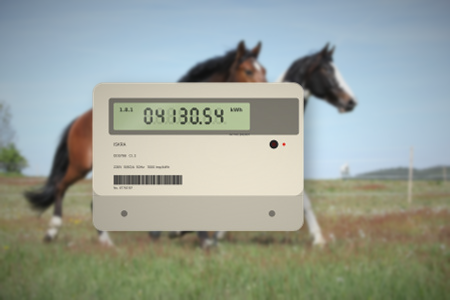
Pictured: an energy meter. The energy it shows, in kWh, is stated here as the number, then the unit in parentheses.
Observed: 4130.54 (kWh)
